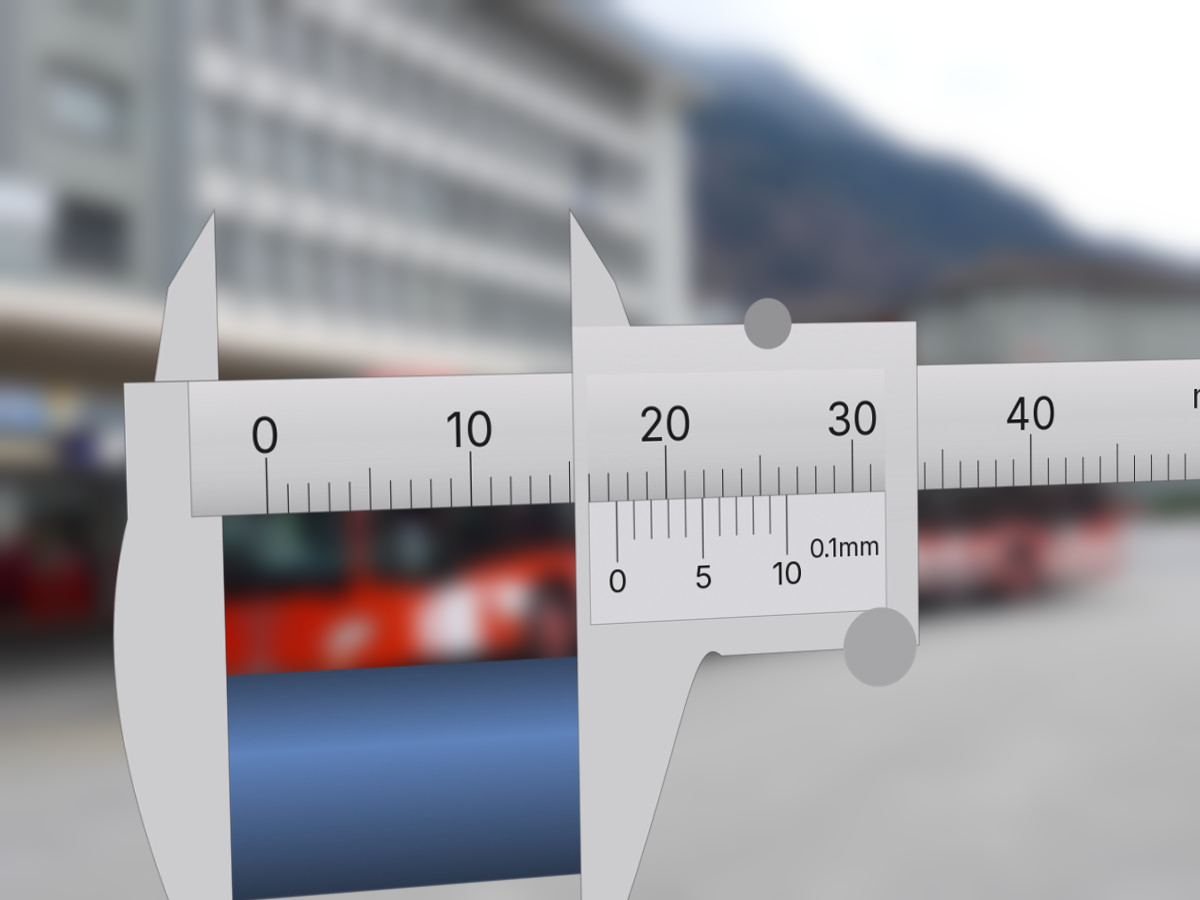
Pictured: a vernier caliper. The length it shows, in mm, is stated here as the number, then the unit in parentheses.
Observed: 17.4 (mm)
